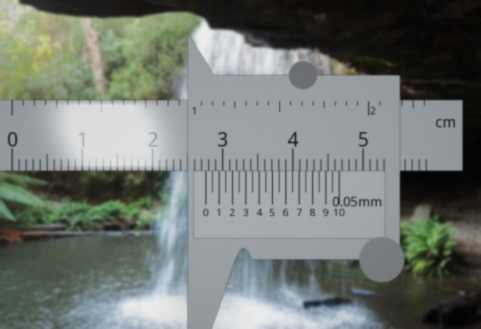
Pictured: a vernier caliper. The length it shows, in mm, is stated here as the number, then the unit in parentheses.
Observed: 27.6 (mm)
